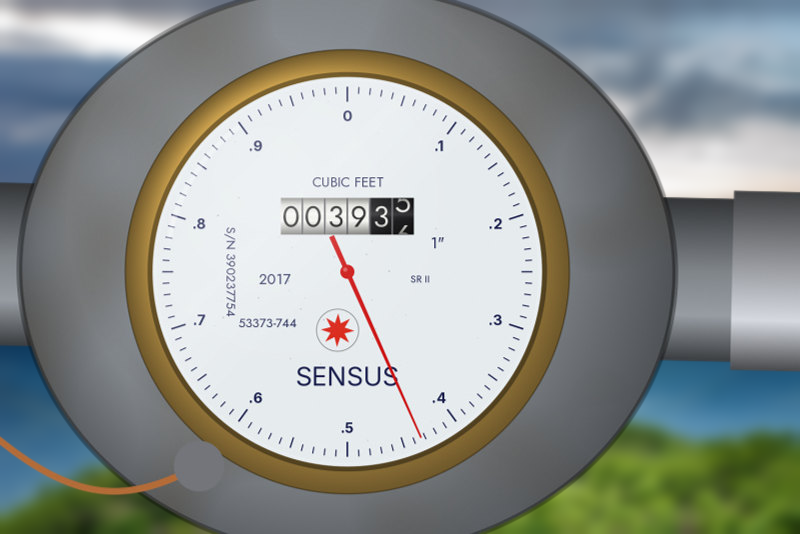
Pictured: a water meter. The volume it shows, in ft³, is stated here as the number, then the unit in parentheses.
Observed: 3935.43 (ft³)
